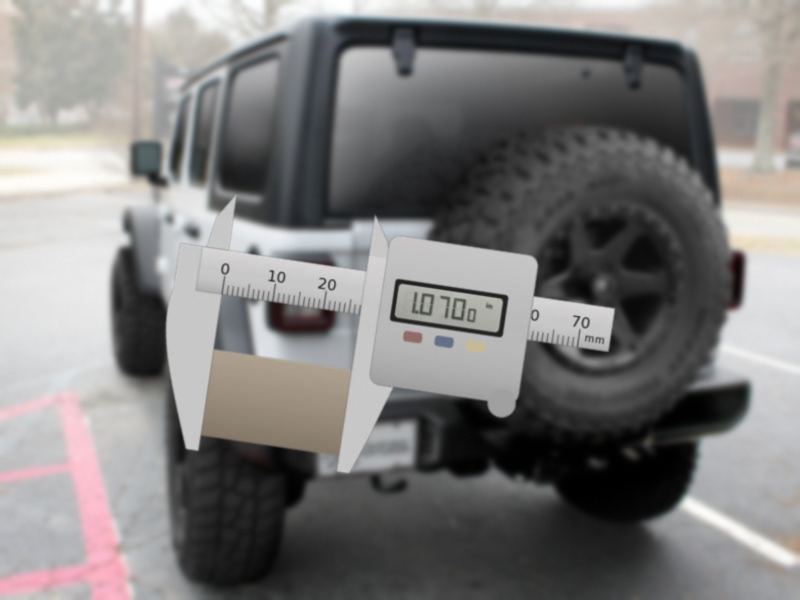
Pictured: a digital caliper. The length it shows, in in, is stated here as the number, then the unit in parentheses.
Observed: 1.0700 (in)
